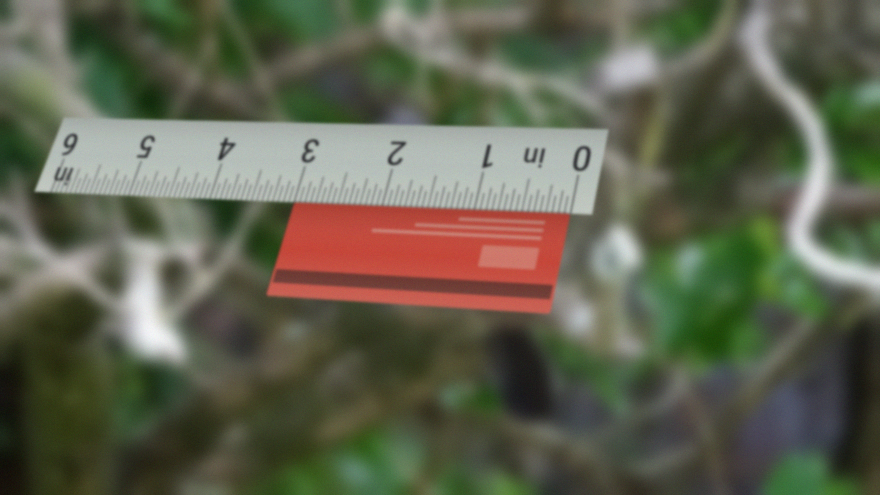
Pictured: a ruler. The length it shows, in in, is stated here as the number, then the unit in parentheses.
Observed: 3 (in)
